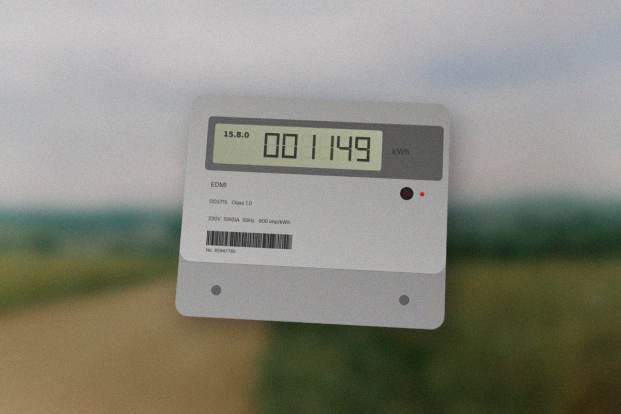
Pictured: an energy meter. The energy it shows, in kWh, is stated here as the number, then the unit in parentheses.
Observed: 1149 (kWh)
